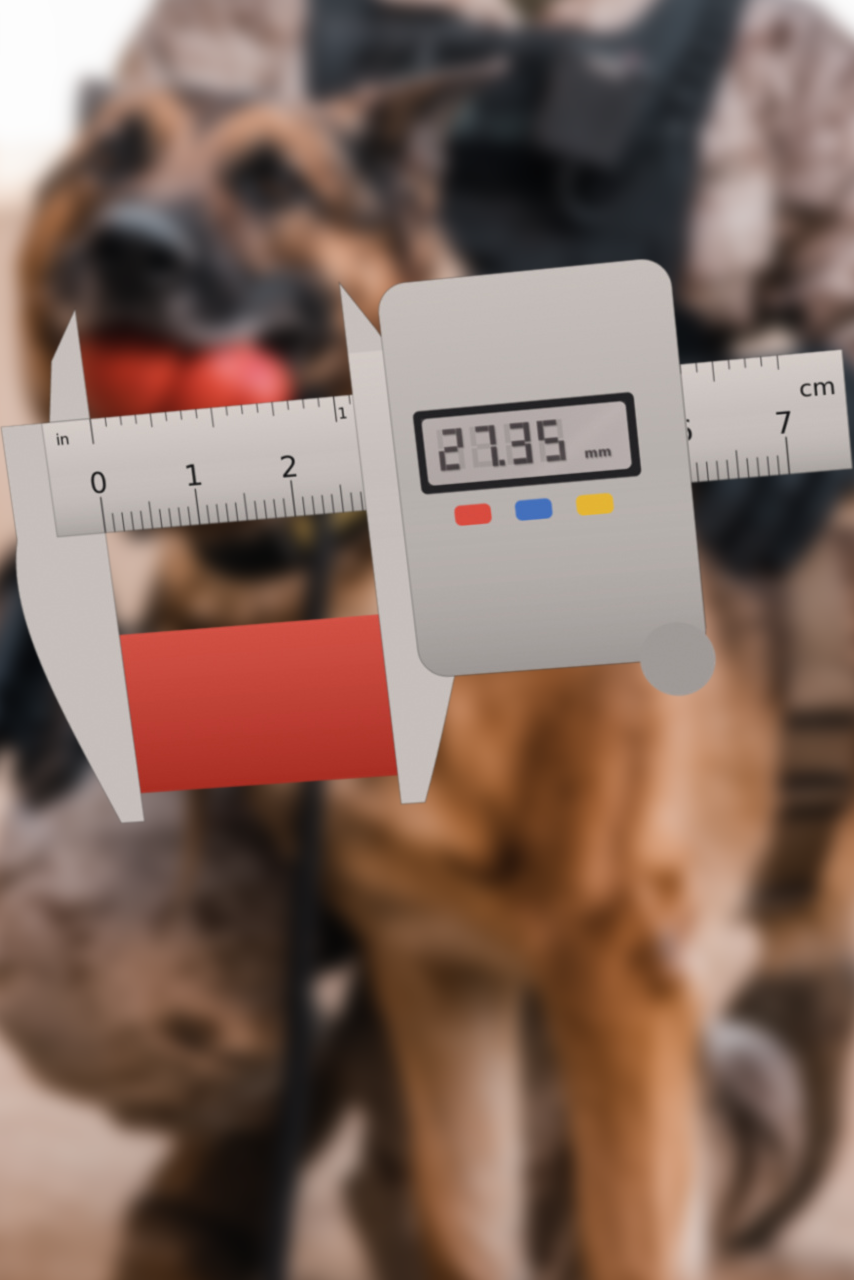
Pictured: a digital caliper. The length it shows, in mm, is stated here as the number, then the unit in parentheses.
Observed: 27.35 (mm)
